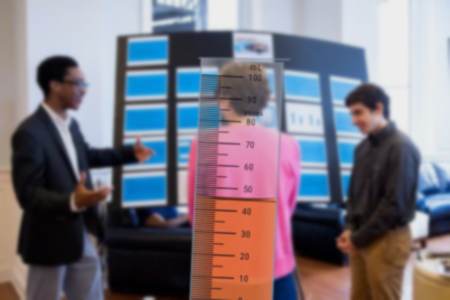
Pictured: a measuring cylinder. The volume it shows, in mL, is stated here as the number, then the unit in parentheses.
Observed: 45 (mL)
